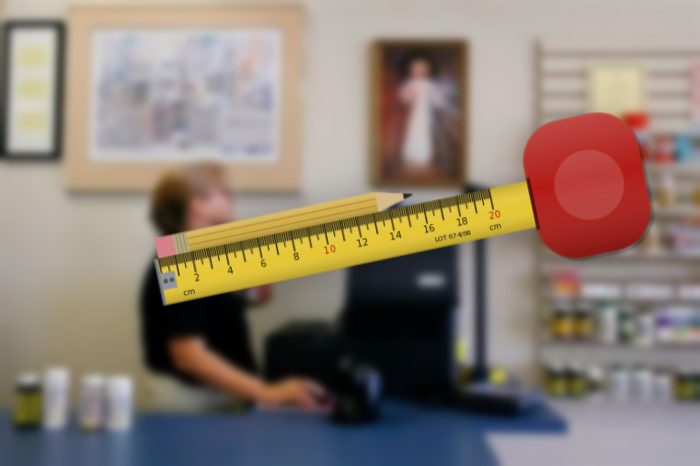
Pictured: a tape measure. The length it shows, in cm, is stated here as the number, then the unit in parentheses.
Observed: 15.5 (cm)
